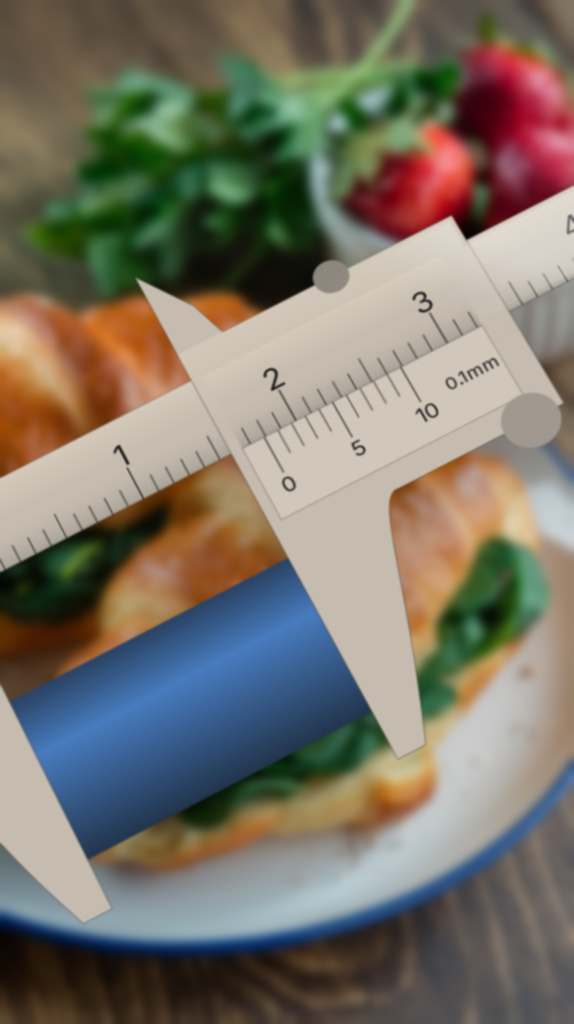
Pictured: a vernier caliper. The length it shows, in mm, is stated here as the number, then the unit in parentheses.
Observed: 17.9 (mm)
